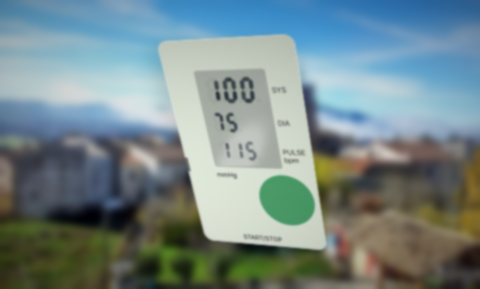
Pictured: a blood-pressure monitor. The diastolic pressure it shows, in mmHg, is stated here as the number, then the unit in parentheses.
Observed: 75 (mmHg)
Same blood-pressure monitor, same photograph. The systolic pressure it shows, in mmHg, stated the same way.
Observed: 100 (mmHg)
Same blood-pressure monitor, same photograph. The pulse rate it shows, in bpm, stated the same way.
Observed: 115 (bpm)
